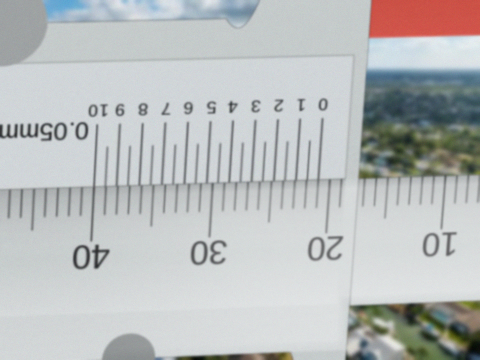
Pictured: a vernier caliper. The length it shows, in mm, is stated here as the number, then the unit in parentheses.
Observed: 21.0 (mm)
